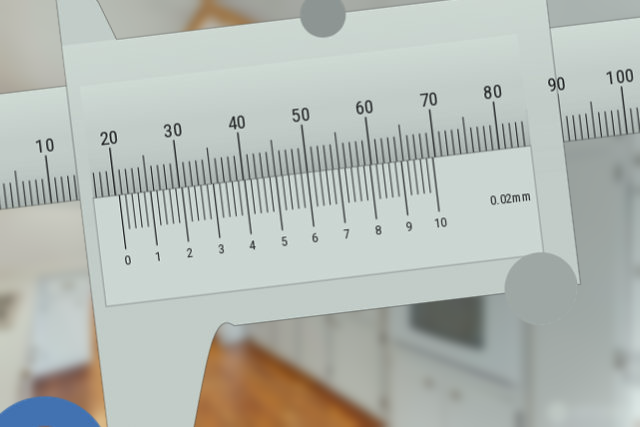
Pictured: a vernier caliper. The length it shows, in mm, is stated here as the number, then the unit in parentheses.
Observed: 20.6 (mm)
